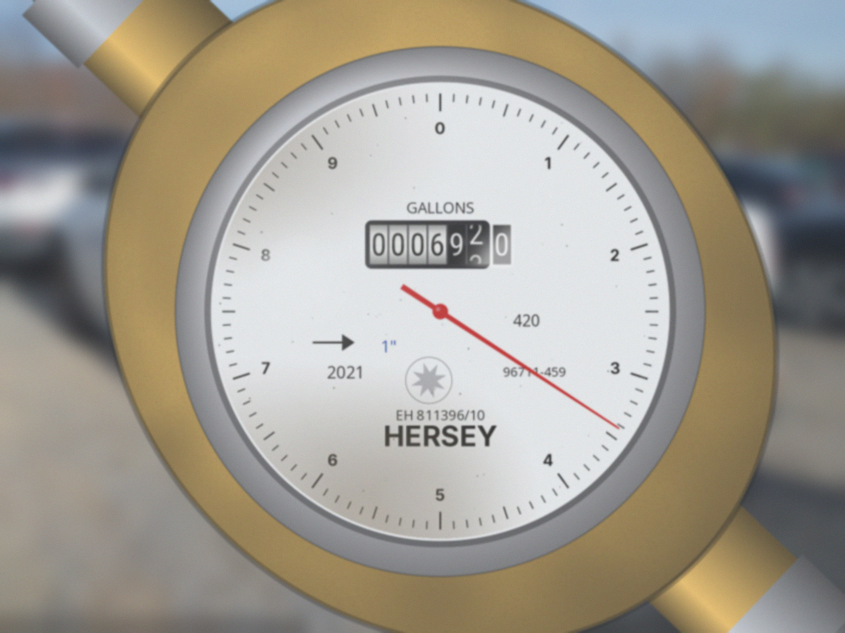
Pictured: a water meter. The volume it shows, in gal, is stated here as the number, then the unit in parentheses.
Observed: 6923.4 (gal)
